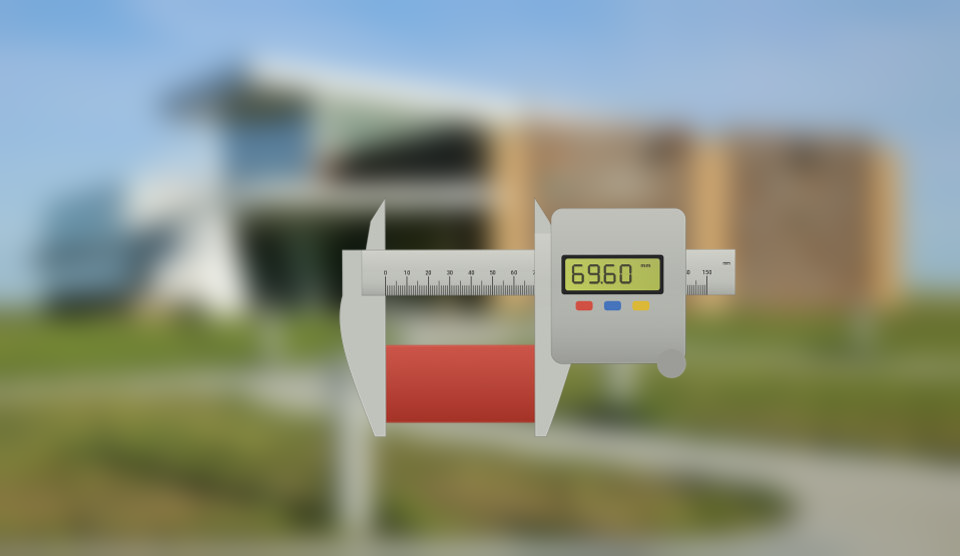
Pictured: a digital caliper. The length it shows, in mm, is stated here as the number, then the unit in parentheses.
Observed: 69.60 (mm)
